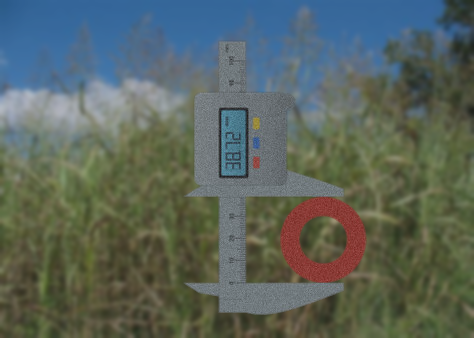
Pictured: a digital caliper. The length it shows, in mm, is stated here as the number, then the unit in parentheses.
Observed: 38.72 (mm)
